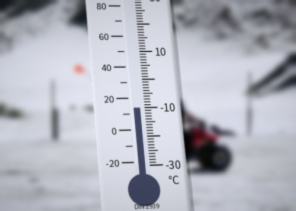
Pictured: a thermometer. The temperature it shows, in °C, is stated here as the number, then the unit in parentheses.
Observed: -10 (°C)
